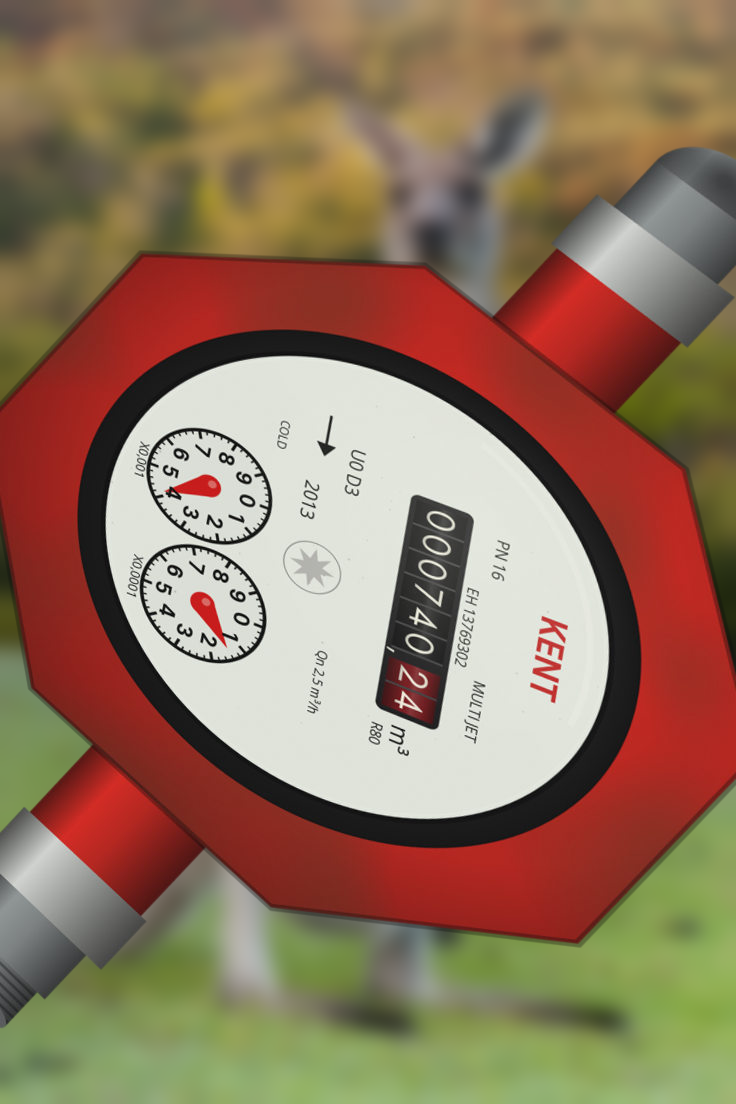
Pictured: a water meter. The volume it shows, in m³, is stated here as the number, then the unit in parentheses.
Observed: 740.2441 (m³)
